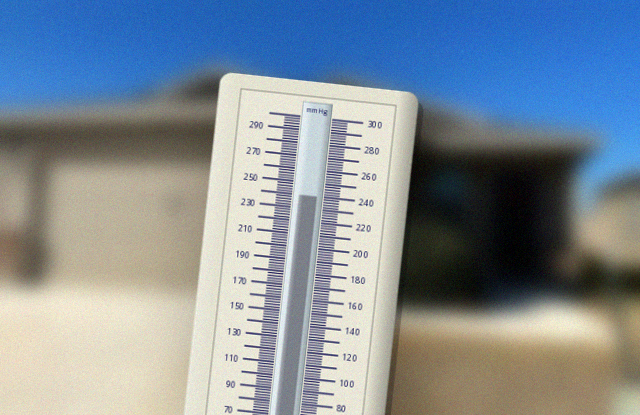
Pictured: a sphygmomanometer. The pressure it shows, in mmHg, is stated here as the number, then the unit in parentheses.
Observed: 240 (mmHg)
